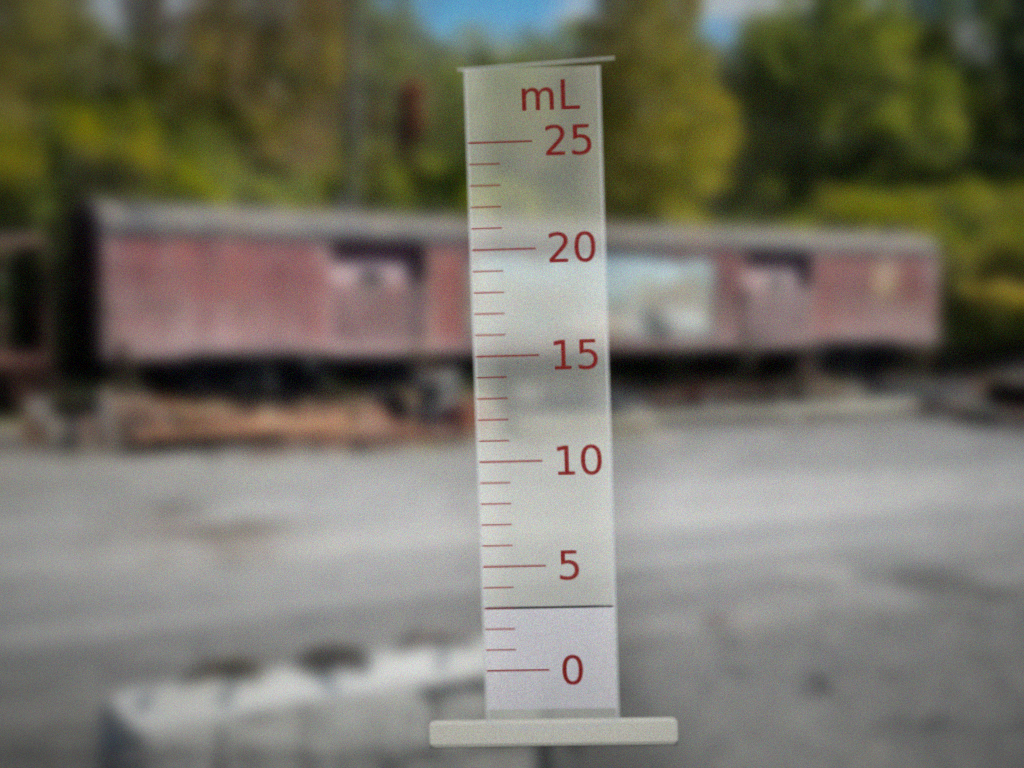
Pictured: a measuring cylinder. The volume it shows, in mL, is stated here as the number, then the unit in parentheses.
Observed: 3 (mL)
